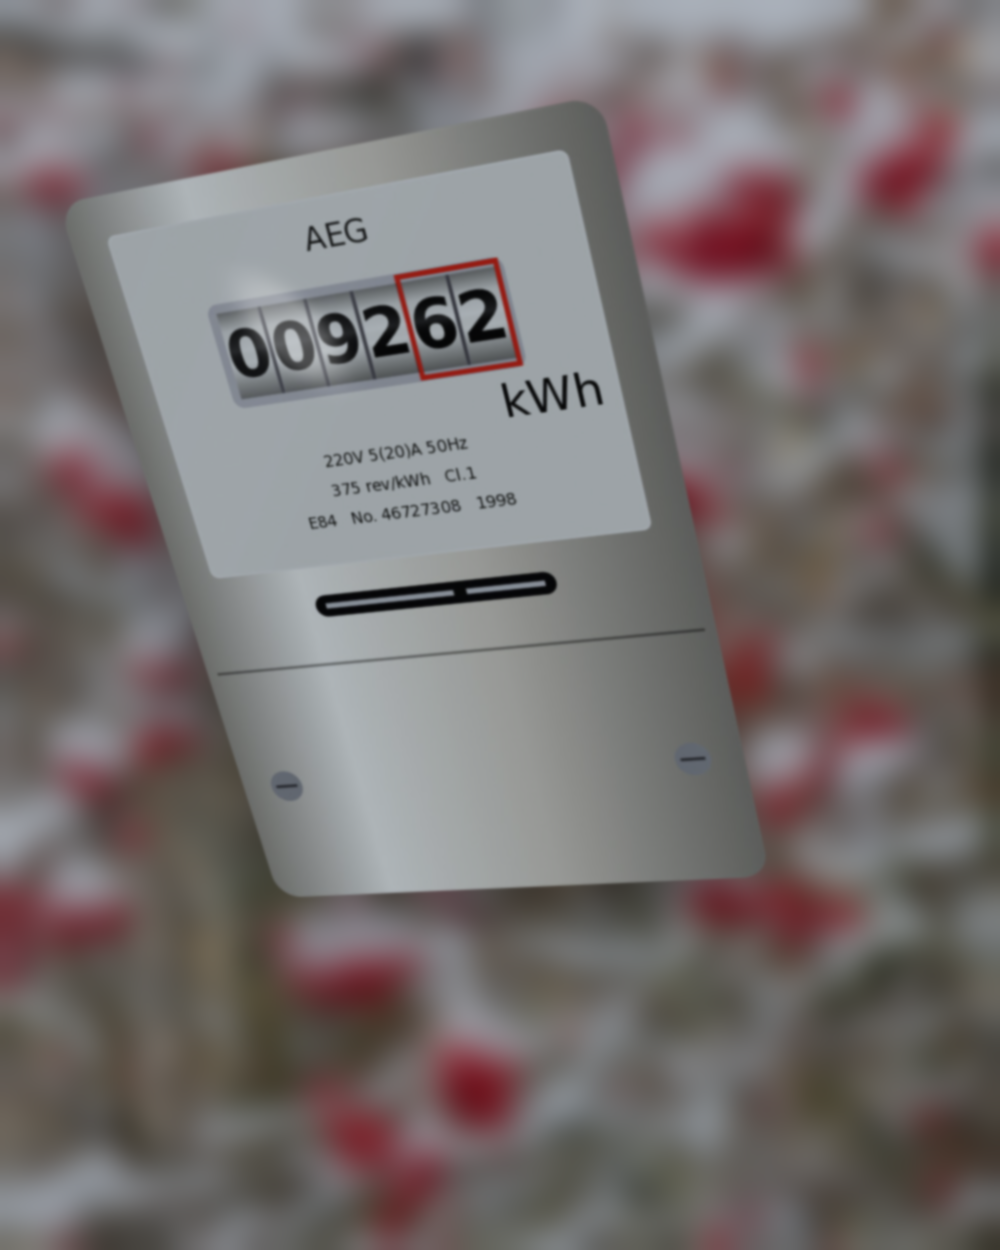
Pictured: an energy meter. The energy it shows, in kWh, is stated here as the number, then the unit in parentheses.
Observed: 92.62 (kWh)
